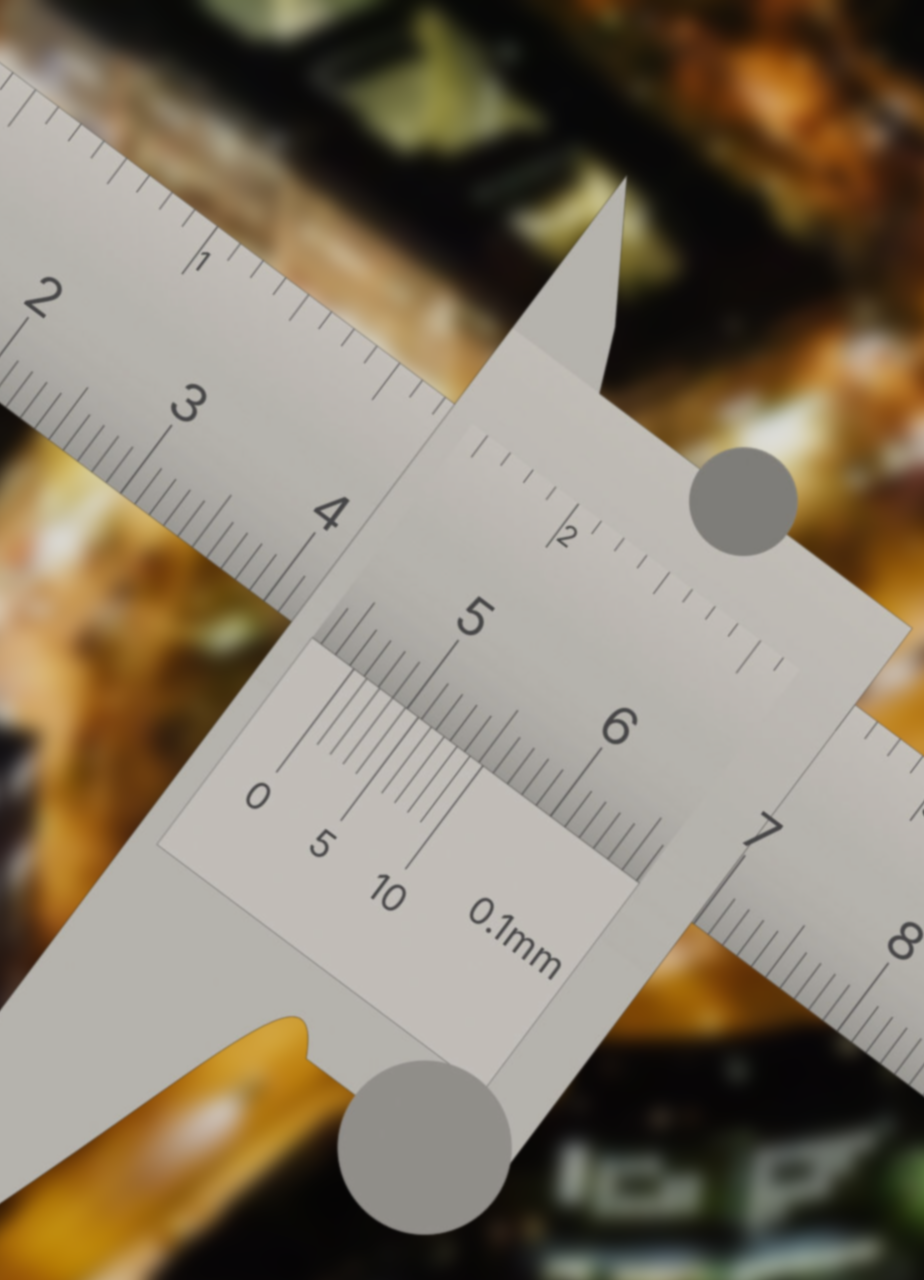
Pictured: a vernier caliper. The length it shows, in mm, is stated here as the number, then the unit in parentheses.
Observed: 46.3 (mm)
